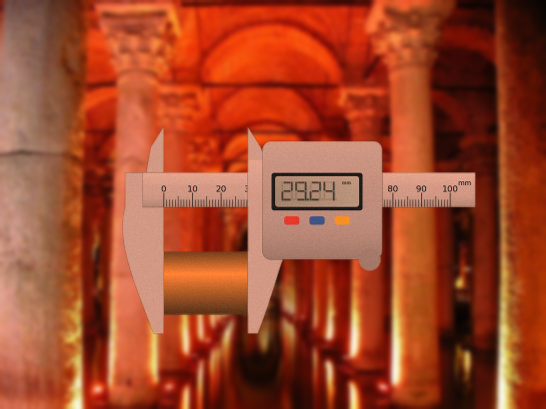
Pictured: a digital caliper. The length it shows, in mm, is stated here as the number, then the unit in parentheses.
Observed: 29.24 (mm)
